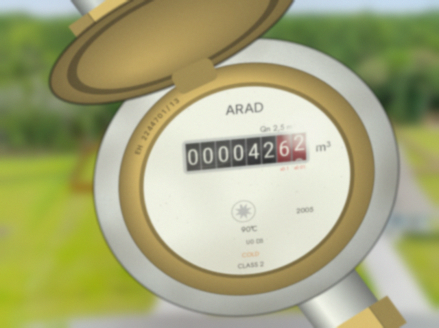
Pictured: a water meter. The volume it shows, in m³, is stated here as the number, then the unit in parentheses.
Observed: 42.62 (m³)
